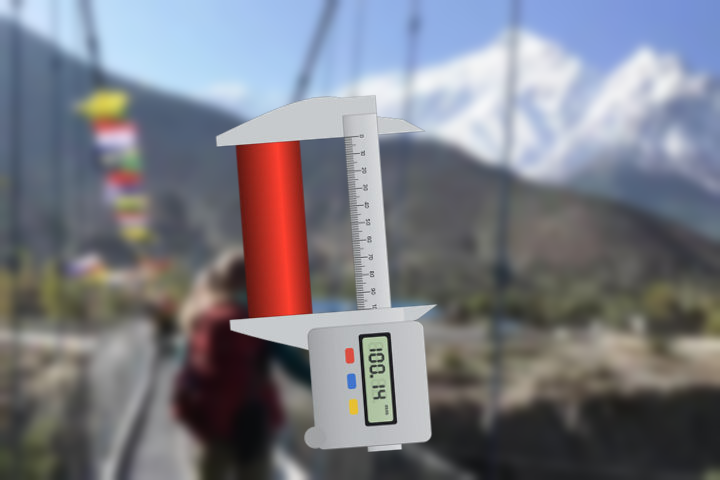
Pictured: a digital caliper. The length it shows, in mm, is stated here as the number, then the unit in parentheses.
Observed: 100.14 (mm)
